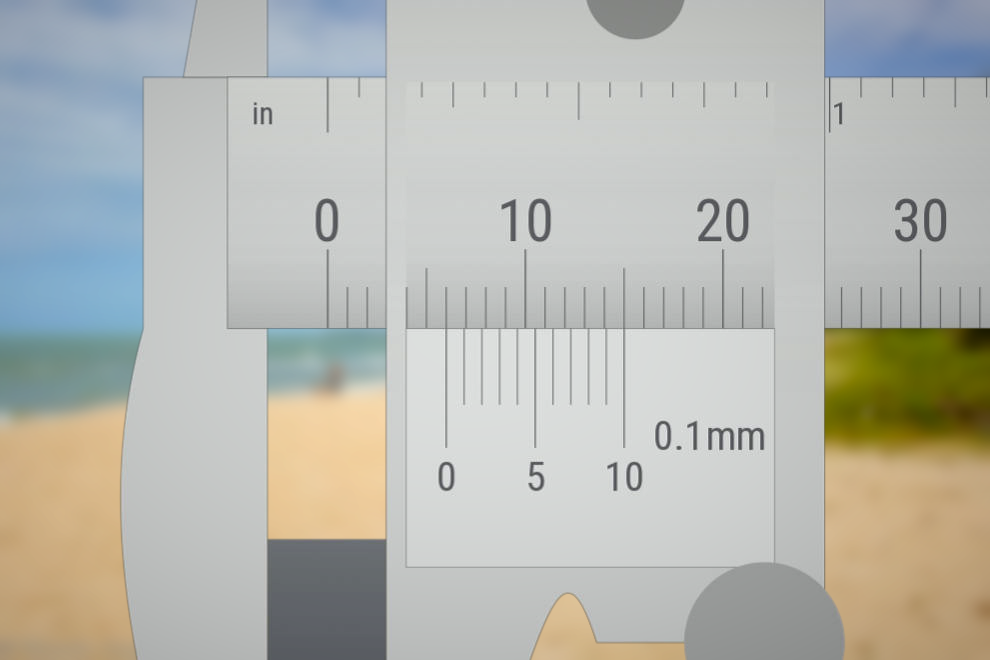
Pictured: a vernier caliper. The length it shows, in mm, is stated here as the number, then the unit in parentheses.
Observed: 6.0 (mm)
